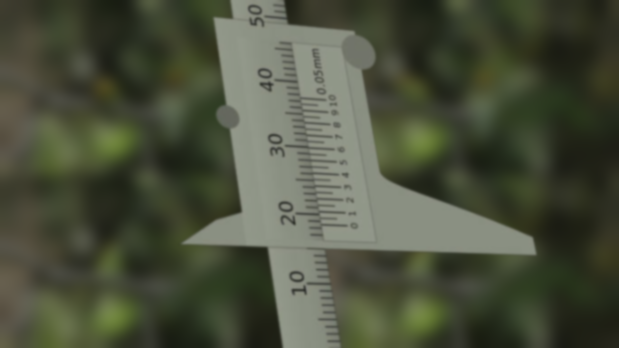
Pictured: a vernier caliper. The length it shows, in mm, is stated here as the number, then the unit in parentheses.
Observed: 18.5 (mm)
